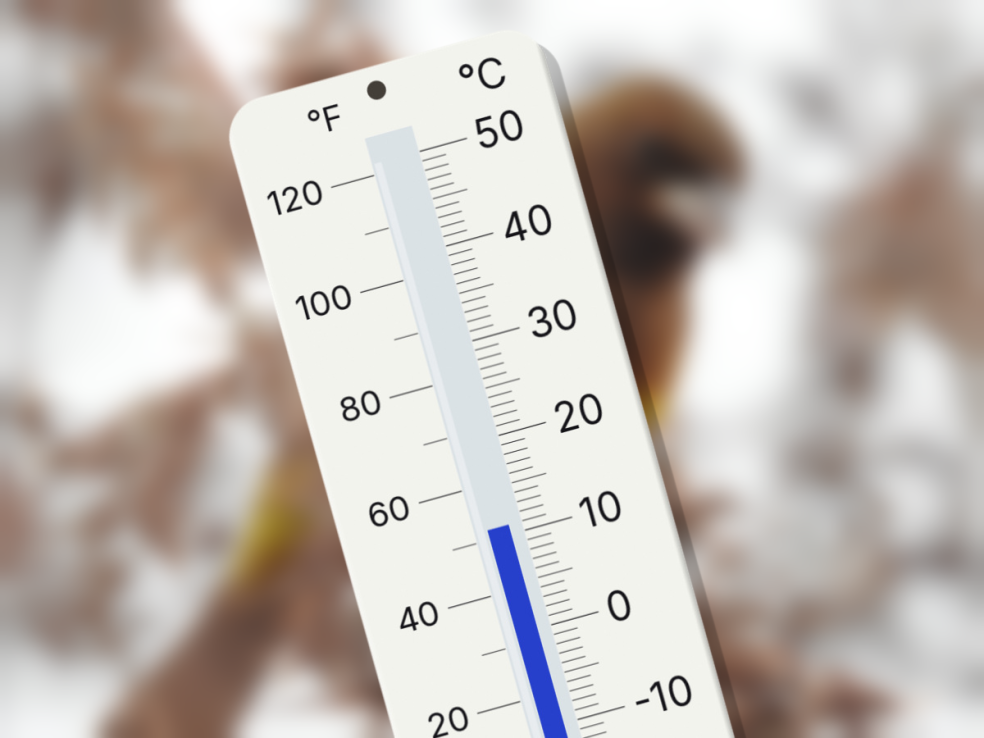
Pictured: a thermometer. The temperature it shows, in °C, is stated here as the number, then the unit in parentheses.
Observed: 11 (°C)
